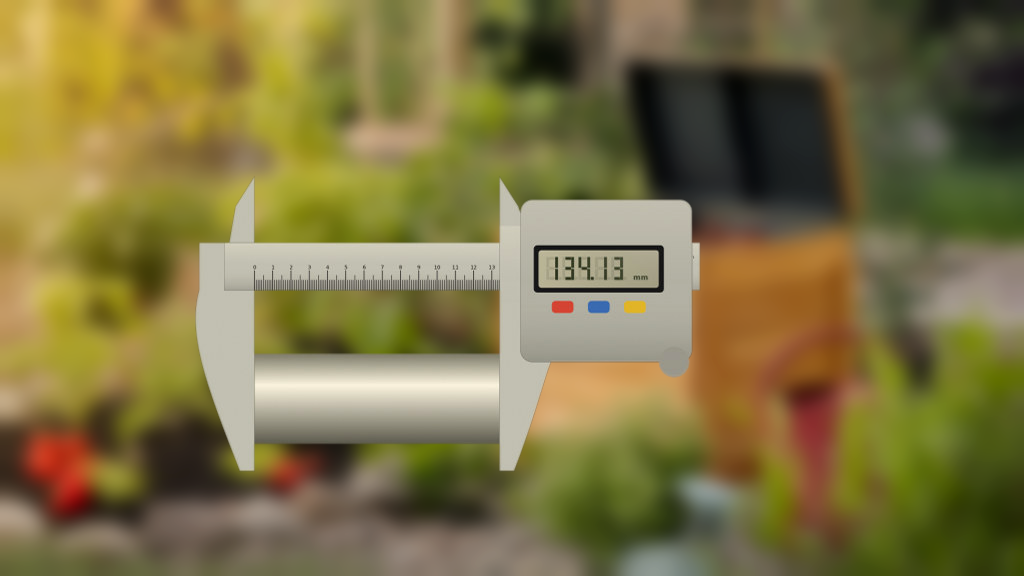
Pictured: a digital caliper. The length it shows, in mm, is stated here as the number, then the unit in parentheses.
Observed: 134.13 (mm)
